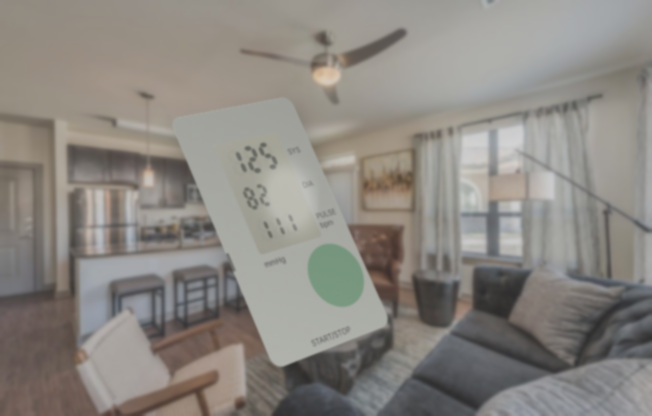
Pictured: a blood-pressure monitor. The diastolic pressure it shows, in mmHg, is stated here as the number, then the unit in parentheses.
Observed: 82 (mmHg)
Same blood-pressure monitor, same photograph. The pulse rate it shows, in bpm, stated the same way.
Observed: 111 (bpm)
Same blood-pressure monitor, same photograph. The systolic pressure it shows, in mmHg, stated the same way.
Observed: 125 (mmHg)
